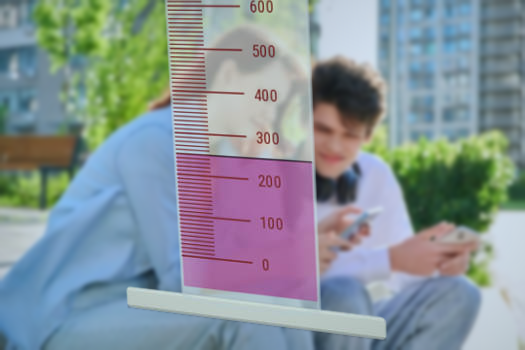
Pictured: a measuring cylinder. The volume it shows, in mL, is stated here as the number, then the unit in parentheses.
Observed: 250 (mL)
